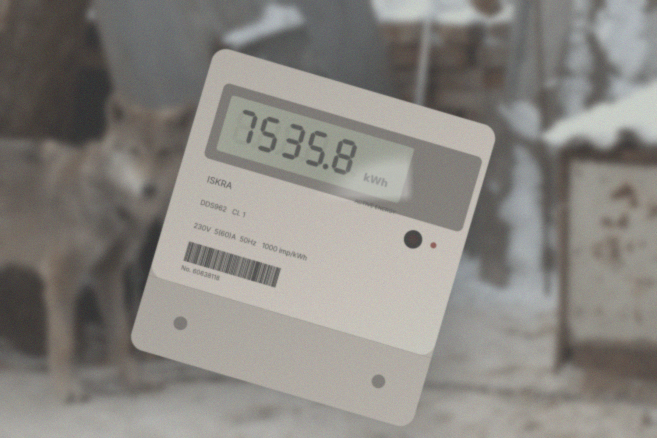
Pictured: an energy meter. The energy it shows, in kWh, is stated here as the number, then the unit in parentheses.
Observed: 7535.8 (kWh)
